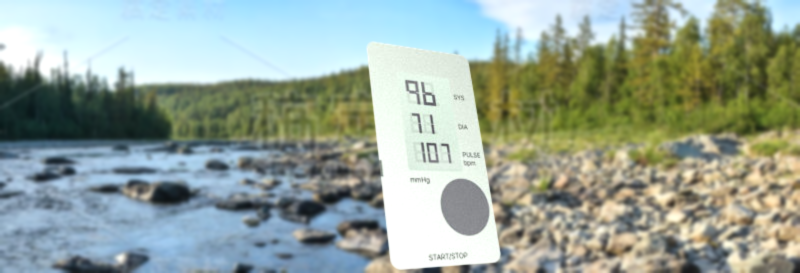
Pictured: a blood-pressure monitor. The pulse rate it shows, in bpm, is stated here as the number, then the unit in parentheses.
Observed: 107 (bpm)
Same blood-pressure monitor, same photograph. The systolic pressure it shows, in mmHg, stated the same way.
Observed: 96 (mmHg)
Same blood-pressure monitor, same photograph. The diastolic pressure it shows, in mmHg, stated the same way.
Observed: 71 (mmHg)
